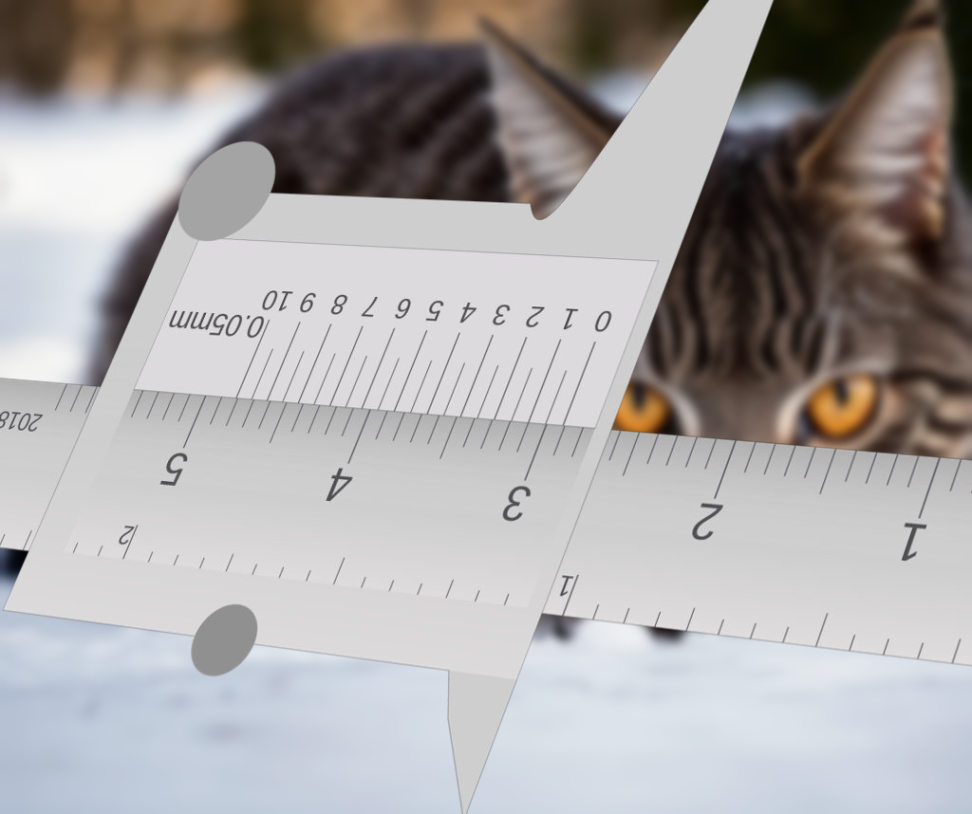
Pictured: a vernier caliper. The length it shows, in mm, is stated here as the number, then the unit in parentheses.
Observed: 29.1 (mm)
